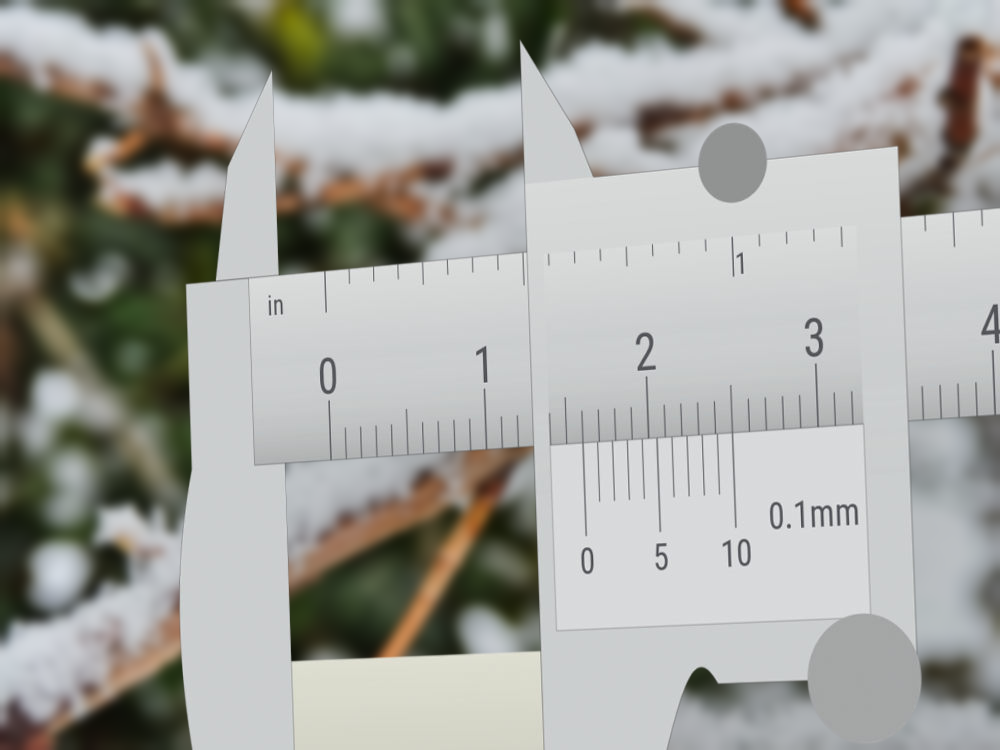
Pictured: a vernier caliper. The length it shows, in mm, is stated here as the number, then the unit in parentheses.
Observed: 16.0 (mm)
